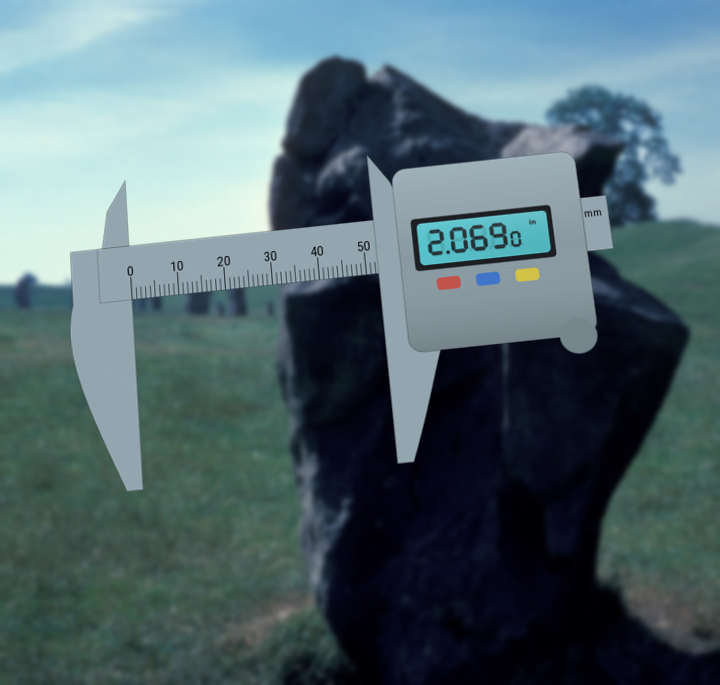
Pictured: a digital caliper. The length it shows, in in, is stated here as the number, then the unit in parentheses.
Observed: 2.0690 (in)
